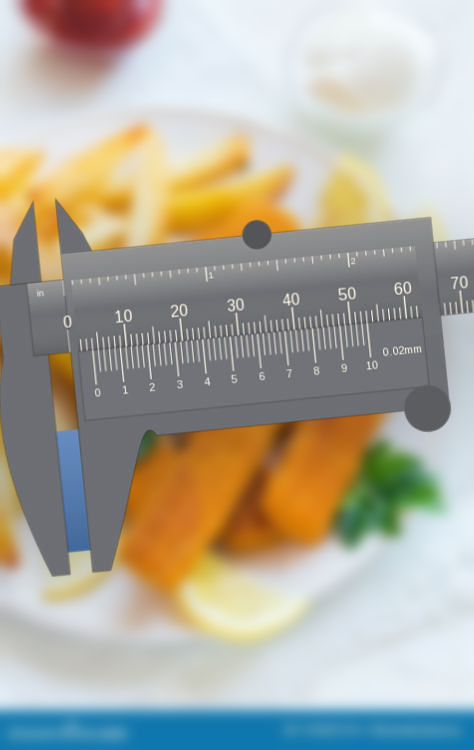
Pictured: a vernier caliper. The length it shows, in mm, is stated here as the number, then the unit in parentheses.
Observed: 4.0 (mm)
